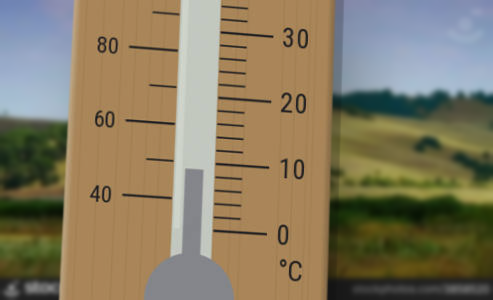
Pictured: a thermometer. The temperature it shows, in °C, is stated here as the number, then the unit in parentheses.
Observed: 9 (°C)
